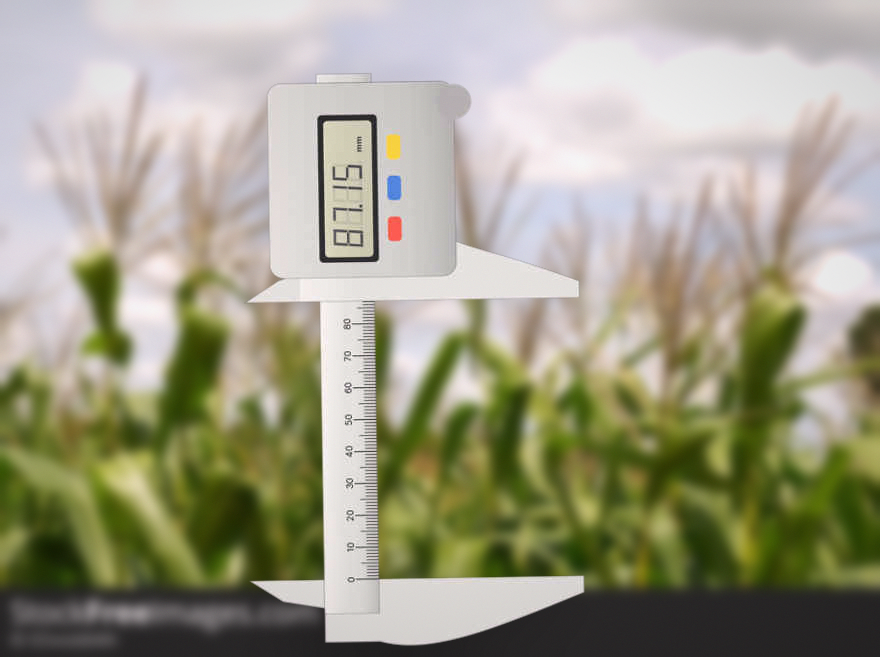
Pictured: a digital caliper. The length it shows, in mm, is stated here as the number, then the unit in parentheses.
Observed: 87.15 (mm)
